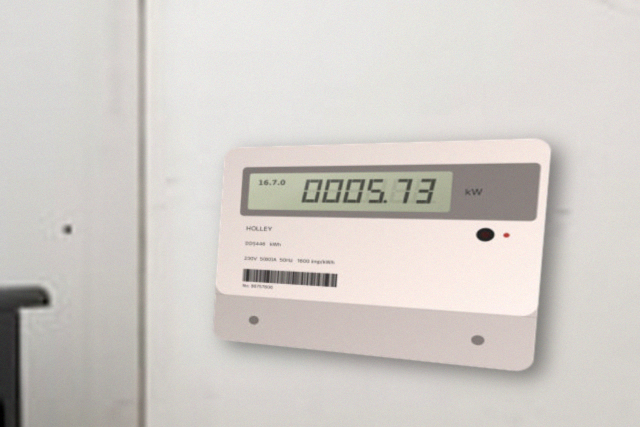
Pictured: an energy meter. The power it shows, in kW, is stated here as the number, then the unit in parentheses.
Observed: 5.73 (kW)
